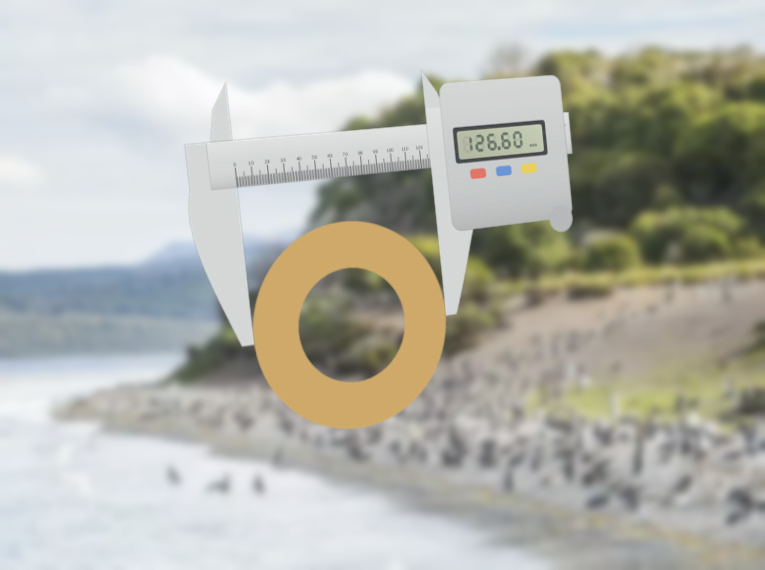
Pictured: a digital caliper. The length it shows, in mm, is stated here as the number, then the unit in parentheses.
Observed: 126.60 (mm)
